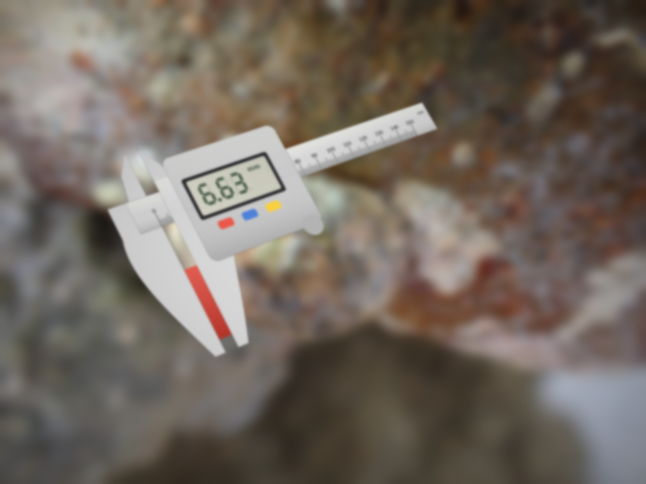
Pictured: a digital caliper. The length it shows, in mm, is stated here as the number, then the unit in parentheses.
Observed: 6.63 (mm)
